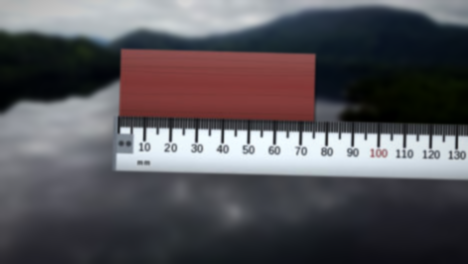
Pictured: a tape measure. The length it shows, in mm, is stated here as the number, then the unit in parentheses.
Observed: 75 (mm)
